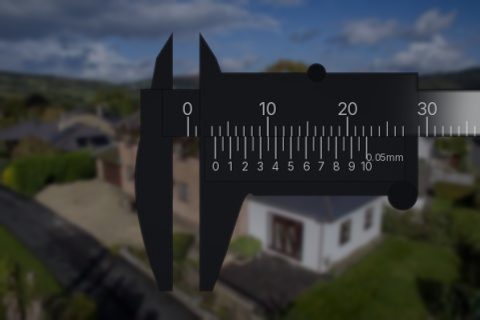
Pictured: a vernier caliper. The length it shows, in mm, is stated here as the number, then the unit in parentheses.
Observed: 3.4 (mm)
